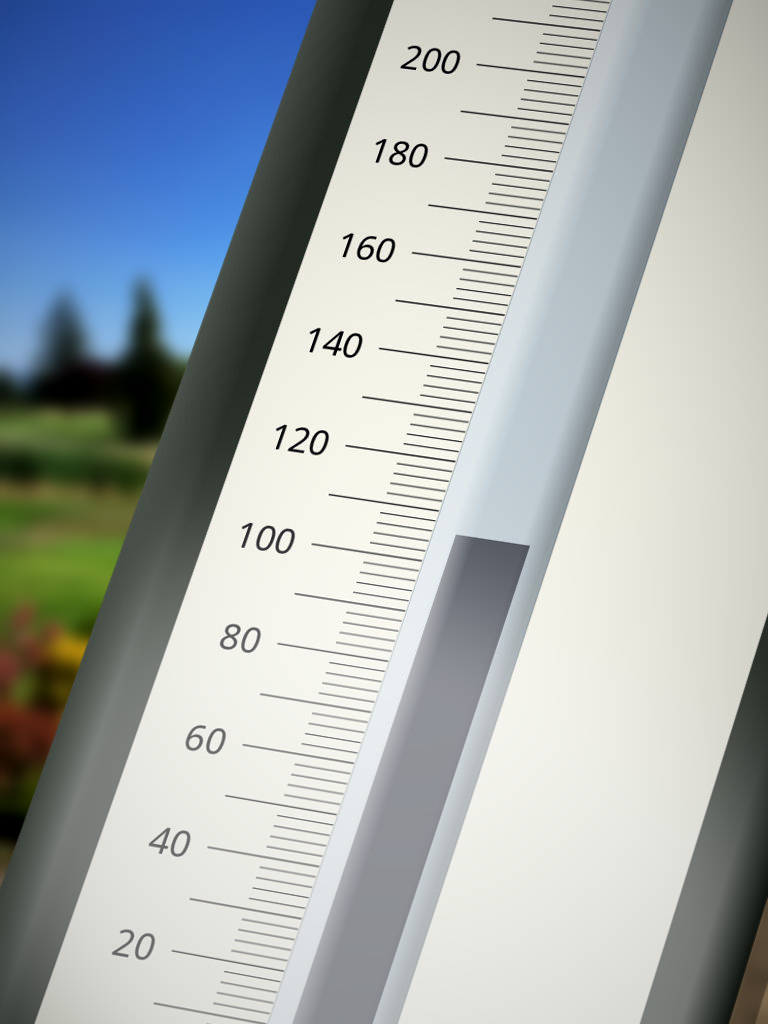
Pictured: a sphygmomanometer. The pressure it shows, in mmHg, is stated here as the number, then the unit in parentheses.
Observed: 106 (mmHg)
